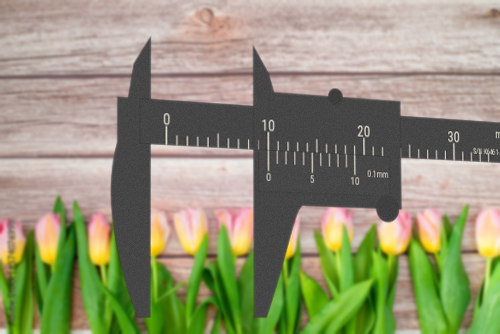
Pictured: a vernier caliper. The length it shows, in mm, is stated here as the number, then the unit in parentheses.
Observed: 10.0 (mm)
